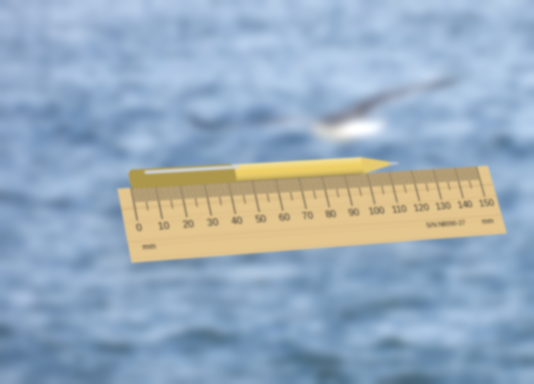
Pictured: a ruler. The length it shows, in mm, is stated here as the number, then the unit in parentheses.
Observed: 115 (mm)
